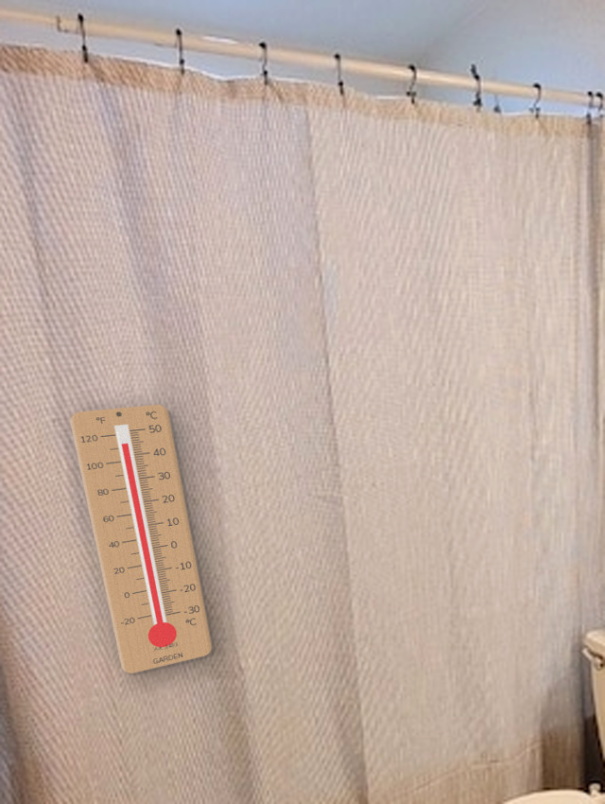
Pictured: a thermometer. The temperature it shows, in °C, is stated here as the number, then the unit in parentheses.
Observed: 45 (°C)
